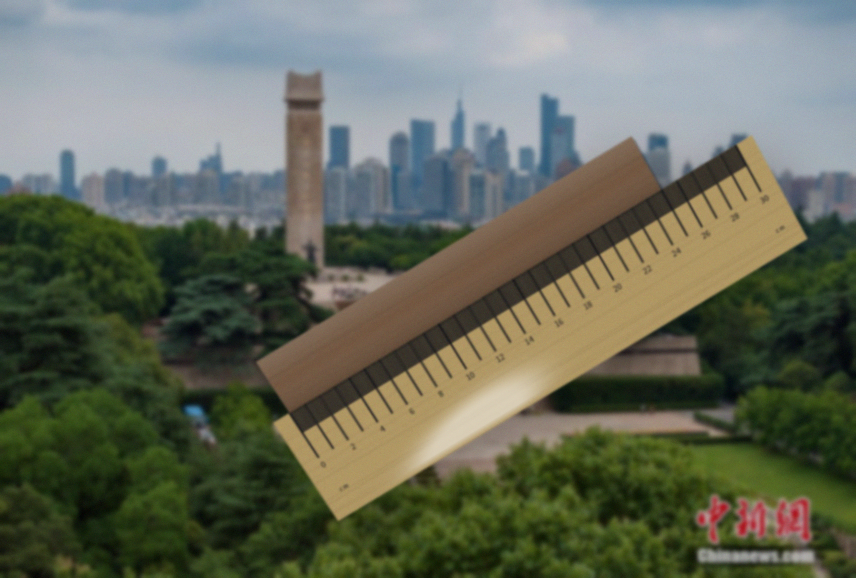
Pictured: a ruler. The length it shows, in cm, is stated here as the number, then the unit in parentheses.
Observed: 25 (cm)
